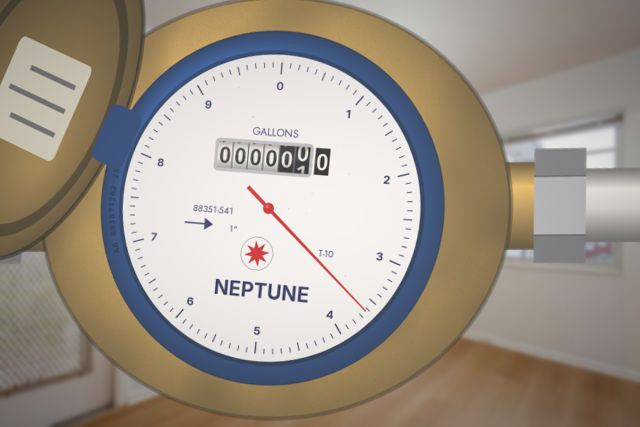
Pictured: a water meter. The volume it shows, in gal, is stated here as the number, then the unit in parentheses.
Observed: 3.6 (gal)
